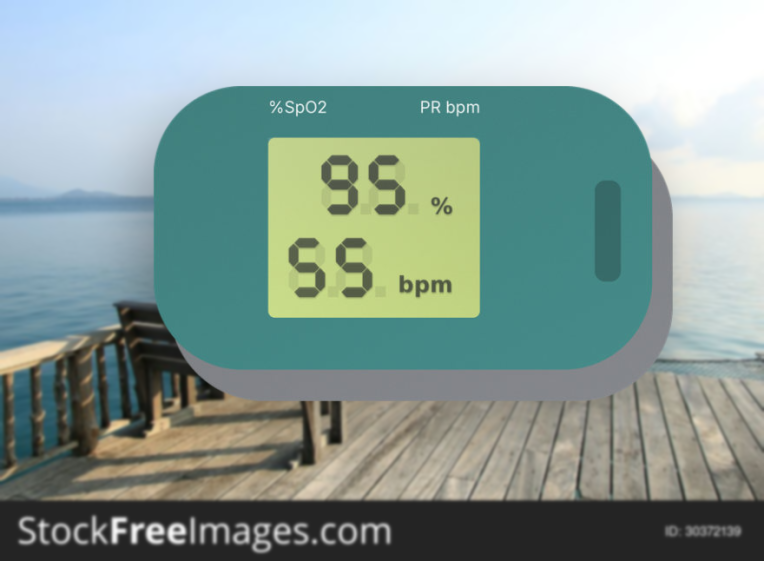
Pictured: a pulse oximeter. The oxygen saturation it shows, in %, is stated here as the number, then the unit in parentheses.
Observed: 95 (%)
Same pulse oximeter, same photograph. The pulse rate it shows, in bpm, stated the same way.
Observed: 55 (bpm)
